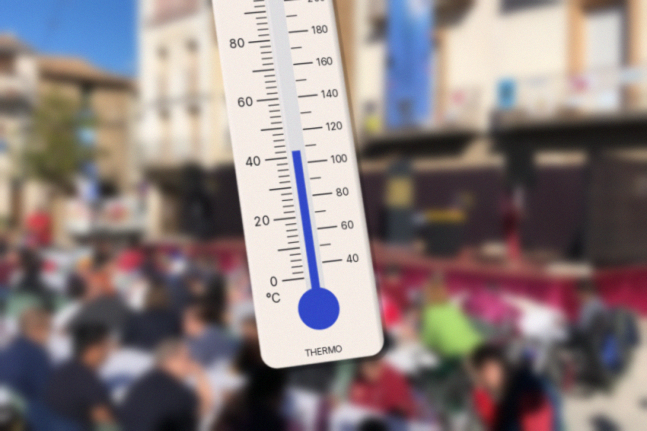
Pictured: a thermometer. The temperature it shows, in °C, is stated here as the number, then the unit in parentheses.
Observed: 42 (°C)
